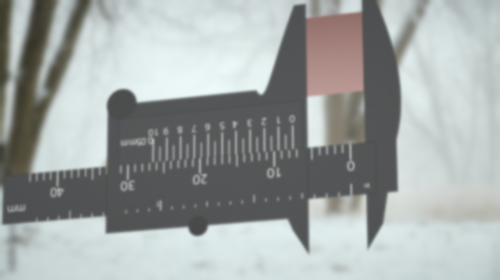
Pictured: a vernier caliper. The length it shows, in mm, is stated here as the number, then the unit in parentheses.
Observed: 7.5 (mm)
